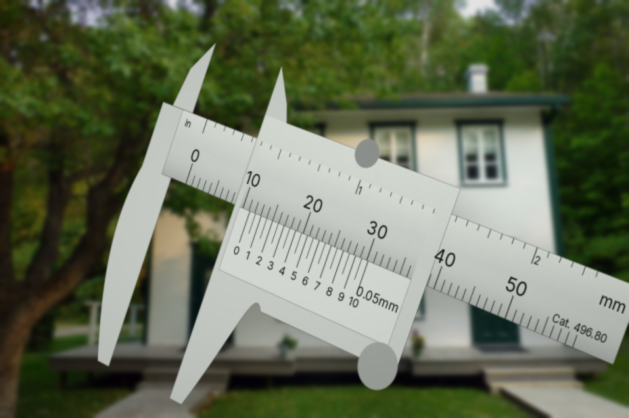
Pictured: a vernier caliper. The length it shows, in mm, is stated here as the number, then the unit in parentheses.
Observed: 11.2 (mm)
